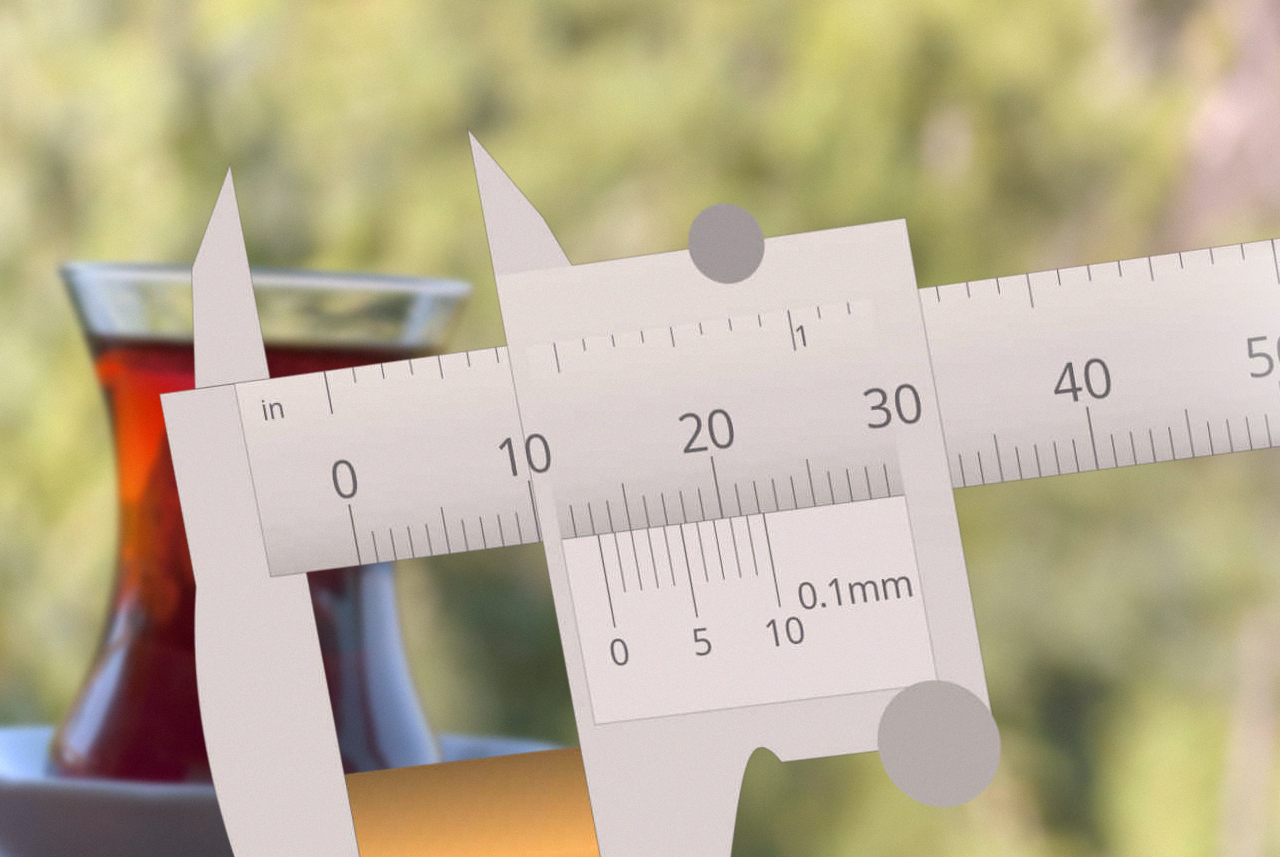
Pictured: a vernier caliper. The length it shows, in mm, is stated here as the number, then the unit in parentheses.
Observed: 13.2 (mm)
